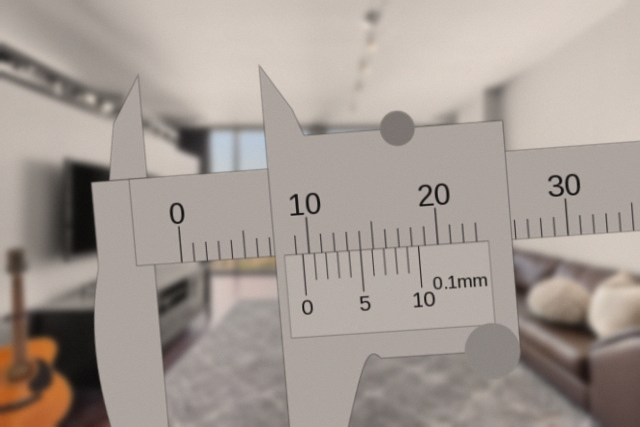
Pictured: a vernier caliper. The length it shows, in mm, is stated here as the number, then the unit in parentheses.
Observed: 9.5 (mm)
